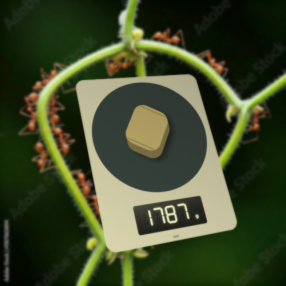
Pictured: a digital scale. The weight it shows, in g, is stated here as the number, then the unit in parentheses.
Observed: 1787 (g)
